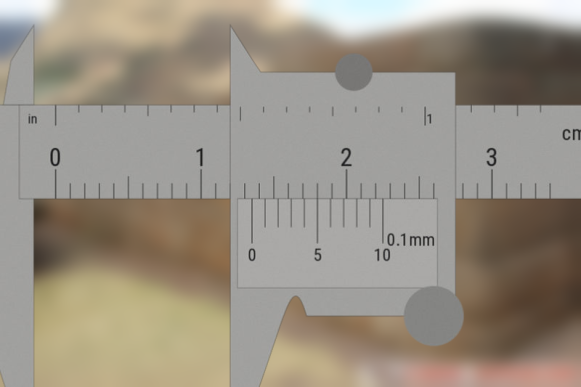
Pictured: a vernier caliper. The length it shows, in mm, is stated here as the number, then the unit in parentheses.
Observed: 13.5 (mm)
